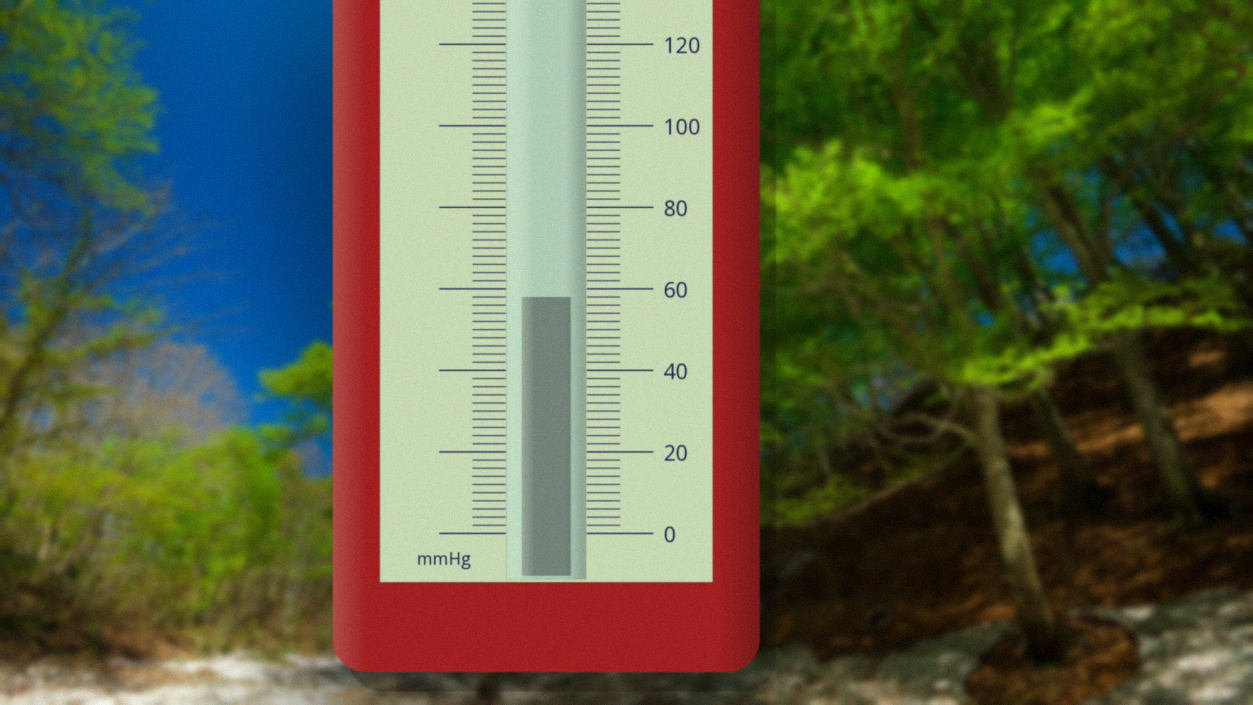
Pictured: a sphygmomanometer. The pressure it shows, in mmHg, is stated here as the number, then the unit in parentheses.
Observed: 58 (mmHg)
